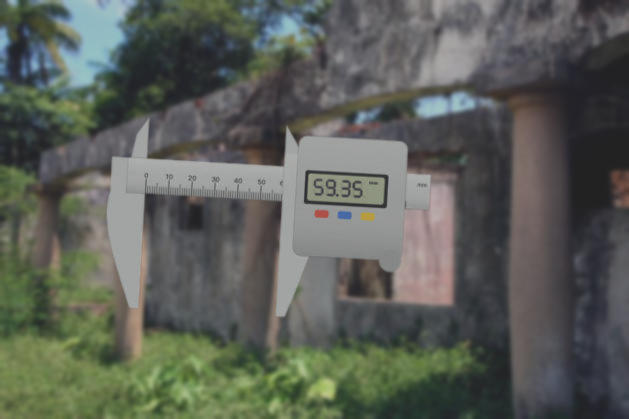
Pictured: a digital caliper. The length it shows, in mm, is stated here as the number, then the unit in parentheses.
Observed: 59.35 (mm)
